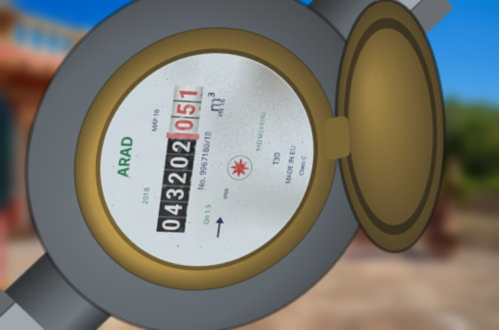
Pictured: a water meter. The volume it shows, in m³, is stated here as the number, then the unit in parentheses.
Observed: 43202.051 (m³)
